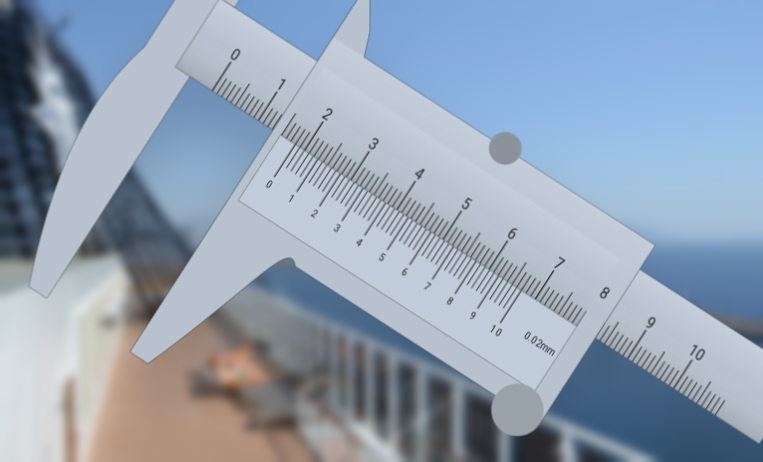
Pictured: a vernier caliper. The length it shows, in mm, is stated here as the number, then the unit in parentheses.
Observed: 18.0 (mm)
